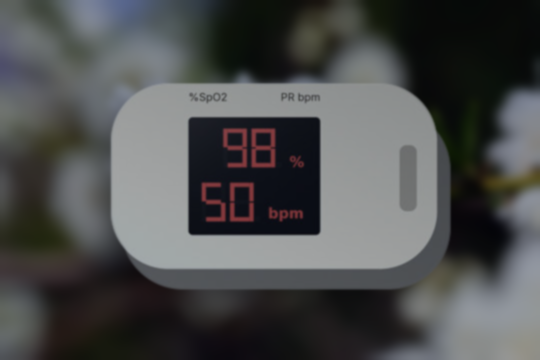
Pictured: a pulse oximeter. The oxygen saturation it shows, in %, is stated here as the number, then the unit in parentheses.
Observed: 98 (%)
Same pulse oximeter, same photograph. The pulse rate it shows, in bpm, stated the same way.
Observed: 50 (bpm)
